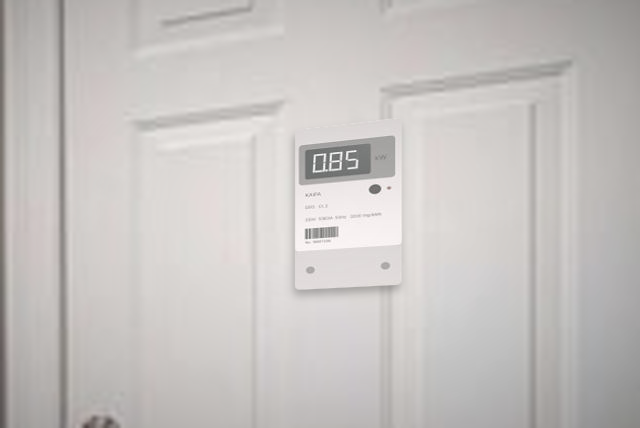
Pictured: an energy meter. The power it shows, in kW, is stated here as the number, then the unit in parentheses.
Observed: 0.85 (kW)
